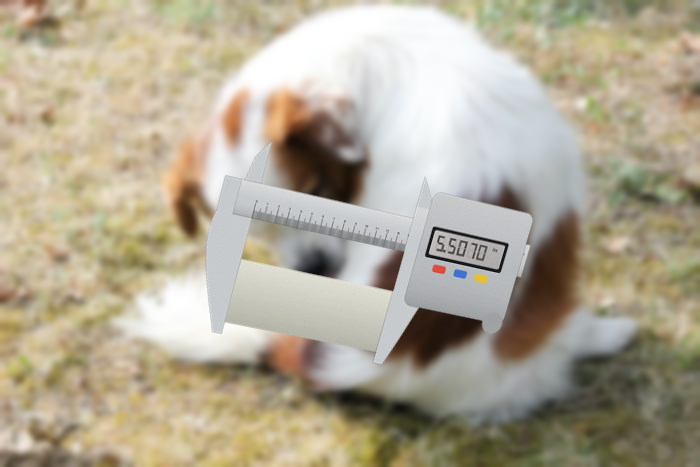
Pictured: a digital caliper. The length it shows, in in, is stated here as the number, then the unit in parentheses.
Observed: 5.5070 (in)
